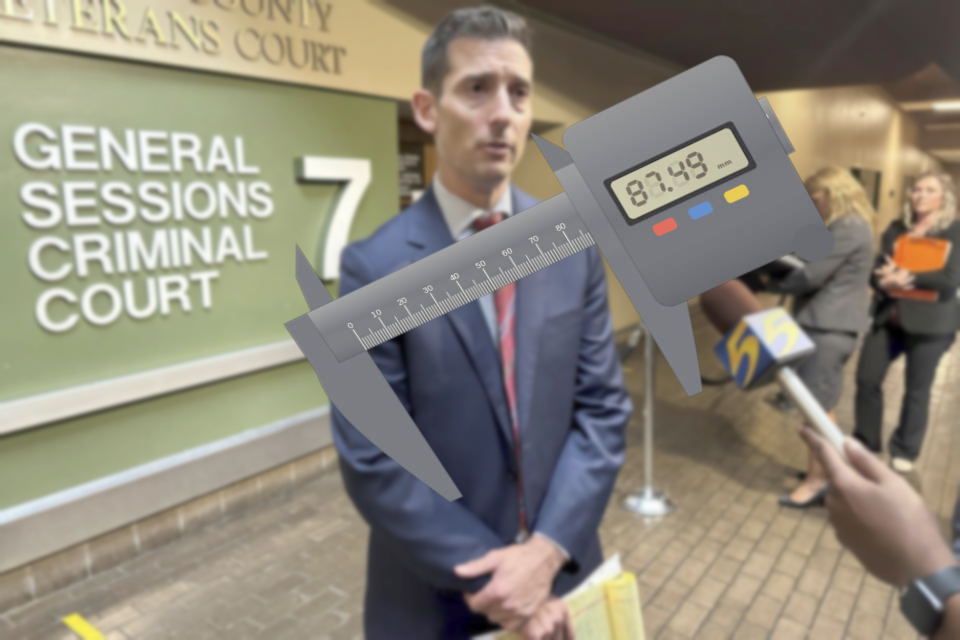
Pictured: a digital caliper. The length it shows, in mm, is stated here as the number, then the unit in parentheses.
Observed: 87.49 (mm)
